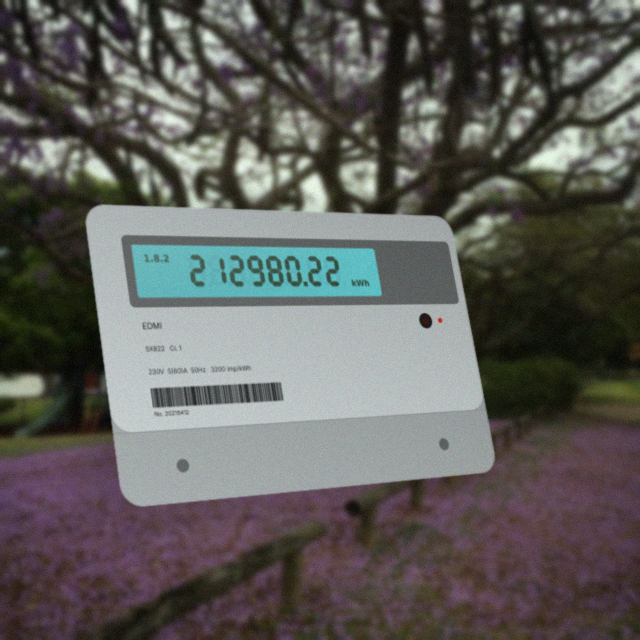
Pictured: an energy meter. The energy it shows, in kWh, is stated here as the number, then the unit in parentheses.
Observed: 212980.22 (kWh)
